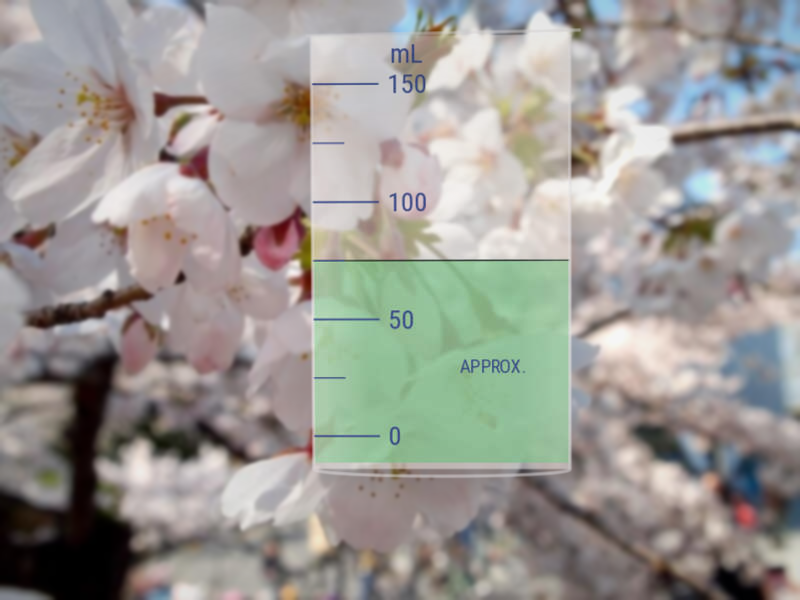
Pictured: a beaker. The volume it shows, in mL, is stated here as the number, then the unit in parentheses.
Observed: 75 (mL)
